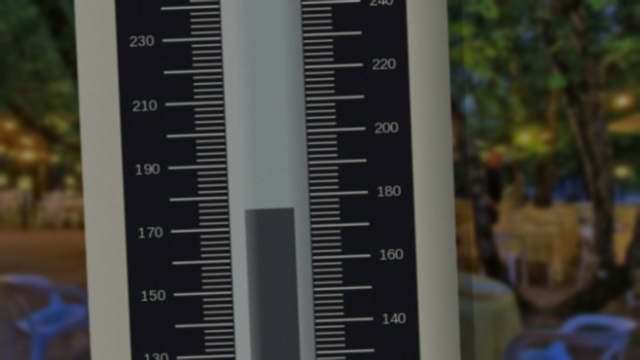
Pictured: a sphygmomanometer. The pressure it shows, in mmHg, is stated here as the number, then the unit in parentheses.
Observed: 176 (mmHg)
